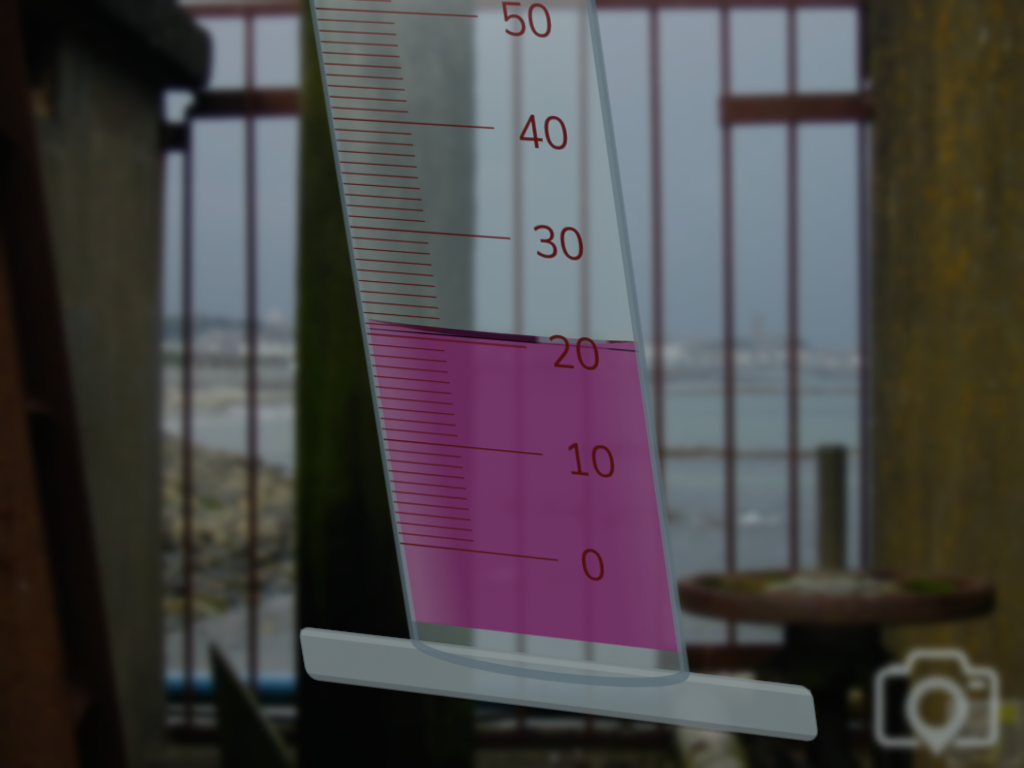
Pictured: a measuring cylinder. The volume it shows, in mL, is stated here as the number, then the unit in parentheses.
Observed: 20.5 (mL)
